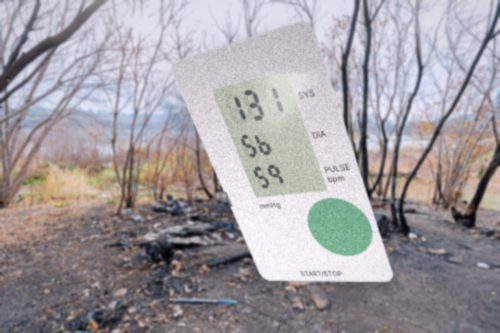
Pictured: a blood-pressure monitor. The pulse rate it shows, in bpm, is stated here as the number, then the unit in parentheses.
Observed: 59 (bpm)
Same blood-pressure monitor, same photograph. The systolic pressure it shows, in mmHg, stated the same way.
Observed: 131 (mmHg)
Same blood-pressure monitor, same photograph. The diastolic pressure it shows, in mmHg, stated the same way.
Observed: 56 (mmHg)
